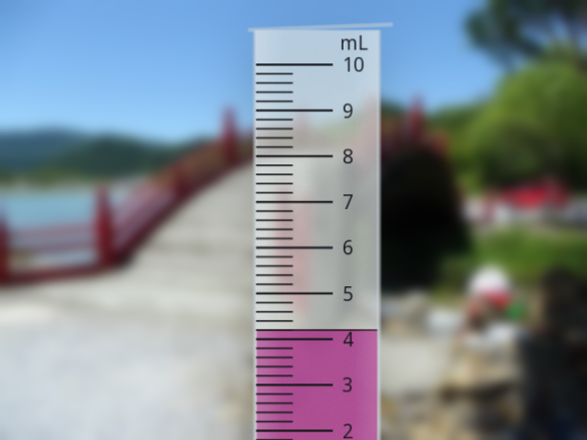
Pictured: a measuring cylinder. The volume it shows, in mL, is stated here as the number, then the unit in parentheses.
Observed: 4.2 (mL)
